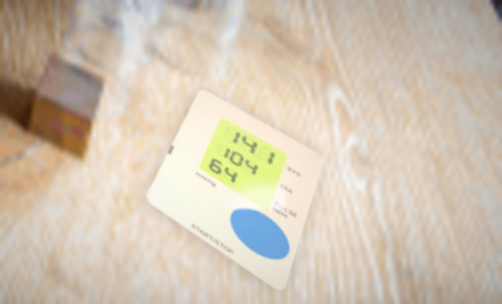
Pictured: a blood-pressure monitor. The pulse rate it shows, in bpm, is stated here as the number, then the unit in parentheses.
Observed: 64 (bpm)
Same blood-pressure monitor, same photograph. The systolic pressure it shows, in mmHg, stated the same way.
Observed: 141 (mmHg)
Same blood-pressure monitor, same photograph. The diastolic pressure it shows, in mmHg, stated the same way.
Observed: 104 (mmHg)
